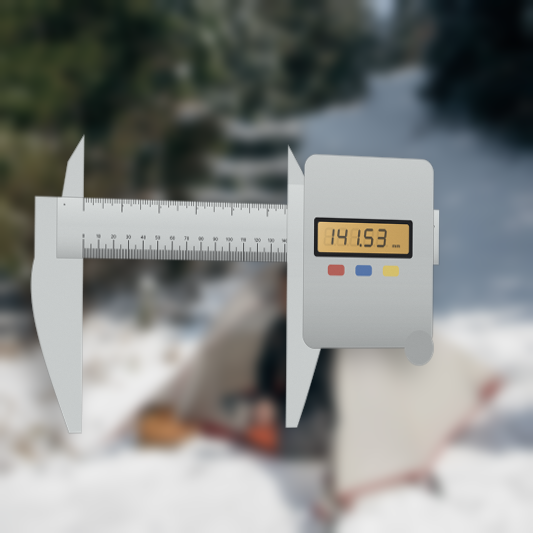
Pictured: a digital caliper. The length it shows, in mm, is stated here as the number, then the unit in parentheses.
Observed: 141.53 (mm)
